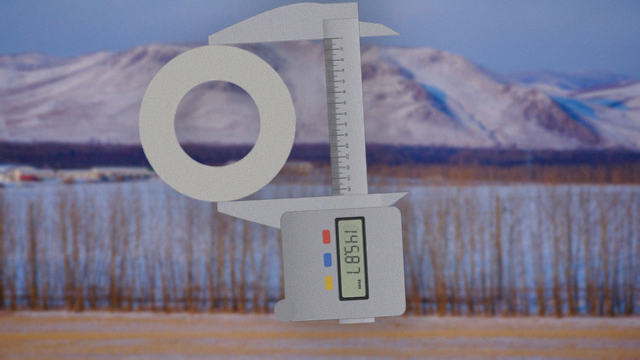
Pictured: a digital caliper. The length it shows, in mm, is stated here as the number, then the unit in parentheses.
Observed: 145.87 (mm)
